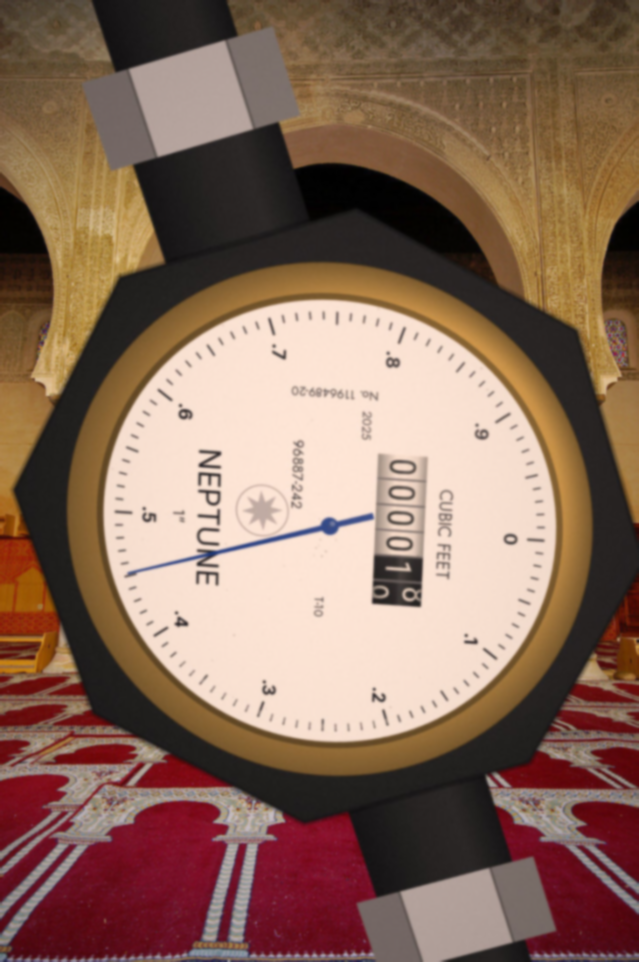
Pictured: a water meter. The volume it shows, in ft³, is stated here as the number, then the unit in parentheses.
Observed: 18.45 (ft³)
